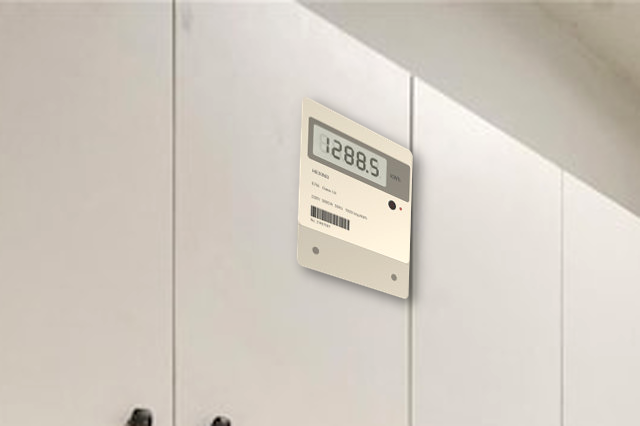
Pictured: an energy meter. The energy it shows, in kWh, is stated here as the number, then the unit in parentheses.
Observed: 1288.5 (kWh)
